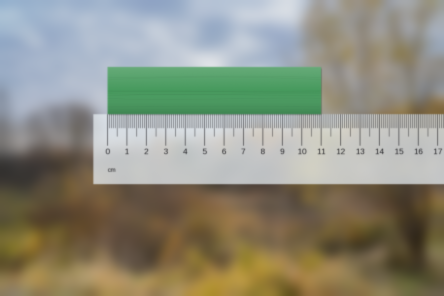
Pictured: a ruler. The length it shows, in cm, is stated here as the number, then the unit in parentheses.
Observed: 11 (cm)
